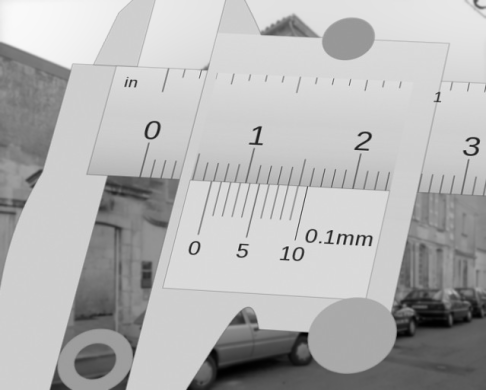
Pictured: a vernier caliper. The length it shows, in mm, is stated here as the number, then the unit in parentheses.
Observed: 6.8 (mm)
